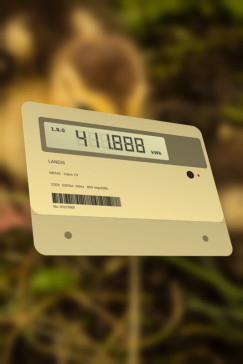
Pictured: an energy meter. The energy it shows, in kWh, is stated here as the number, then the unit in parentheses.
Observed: 411.888 (kWh)
